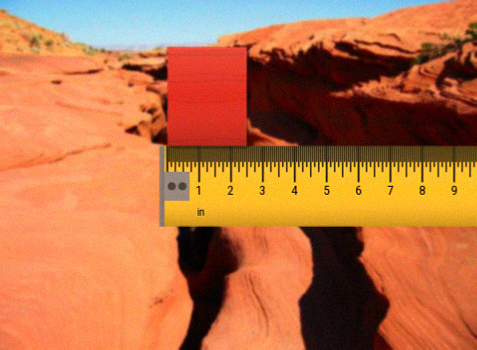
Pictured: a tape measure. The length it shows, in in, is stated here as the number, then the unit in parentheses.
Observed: 2.5 (in)
